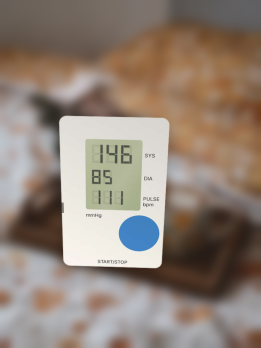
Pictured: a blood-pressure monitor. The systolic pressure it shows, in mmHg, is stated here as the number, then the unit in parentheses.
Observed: 146 (mmHg)
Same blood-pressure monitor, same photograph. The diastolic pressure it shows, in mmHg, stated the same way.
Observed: 85 (mmHg)
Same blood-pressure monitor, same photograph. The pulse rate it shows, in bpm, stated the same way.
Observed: 111 (bpm)
